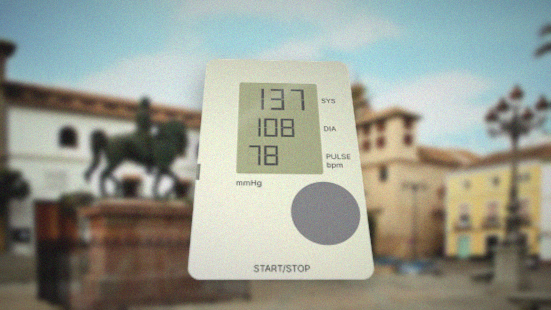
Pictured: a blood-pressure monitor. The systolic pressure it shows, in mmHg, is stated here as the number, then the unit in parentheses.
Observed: 137 (mmHg)
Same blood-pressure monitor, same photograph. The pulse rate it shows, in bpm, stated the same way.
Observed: 78 (bpm)
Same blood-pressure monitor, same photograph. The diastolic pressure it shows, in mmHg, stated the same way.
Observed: 108 (mmHg)
